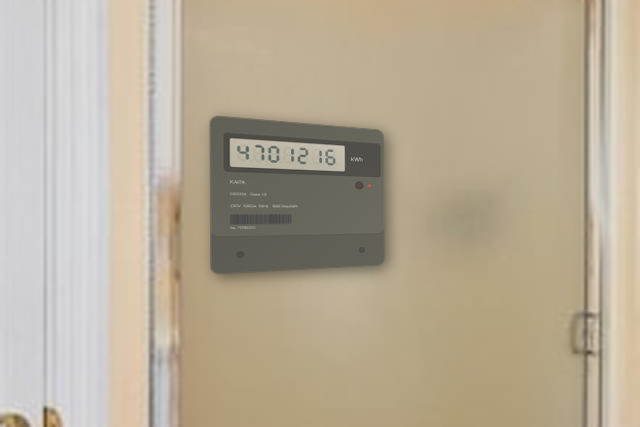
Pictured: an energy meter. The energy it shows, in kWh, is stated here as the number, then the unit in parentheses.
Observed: 4701216 (kWh)
